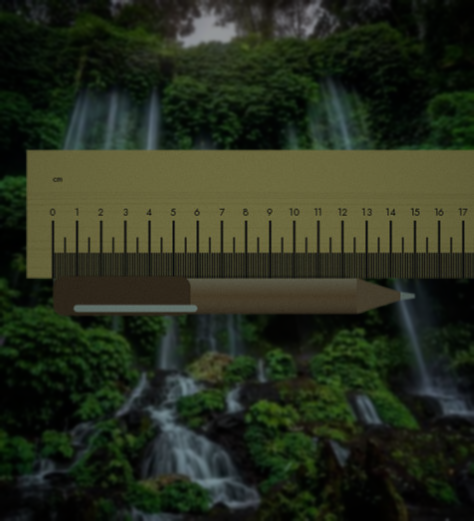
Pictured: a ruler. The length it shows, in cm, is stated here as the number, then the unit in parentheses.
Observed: 15 (cm)
